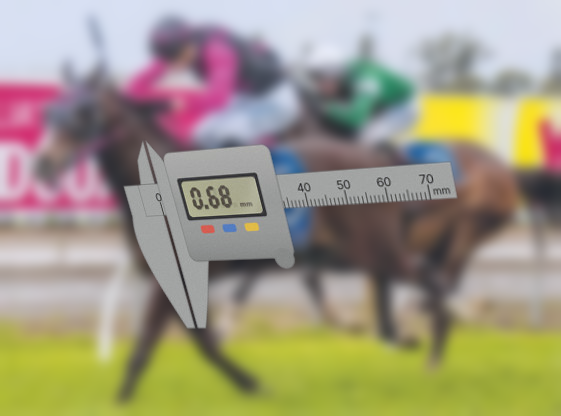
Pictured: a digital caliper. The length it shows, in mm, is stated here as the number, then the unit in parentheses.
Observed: 0.68 (mm)
